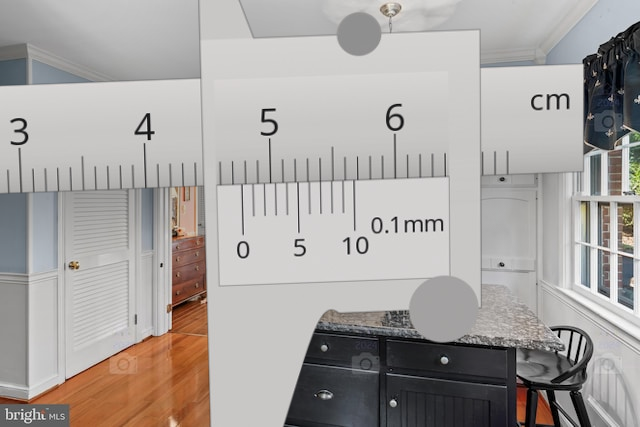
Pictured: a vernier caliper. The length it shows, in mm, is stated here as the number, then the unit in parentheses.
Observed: 47.7 (mm)
